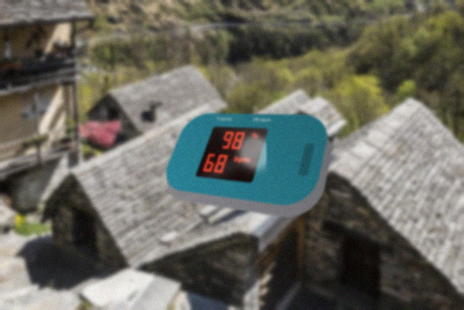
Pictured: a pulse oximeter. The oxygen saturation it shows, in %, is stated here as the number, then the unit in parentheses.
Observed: 98 (%)
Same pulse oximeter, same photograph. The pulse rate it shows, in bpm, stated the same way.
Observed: 68 (bpm)
